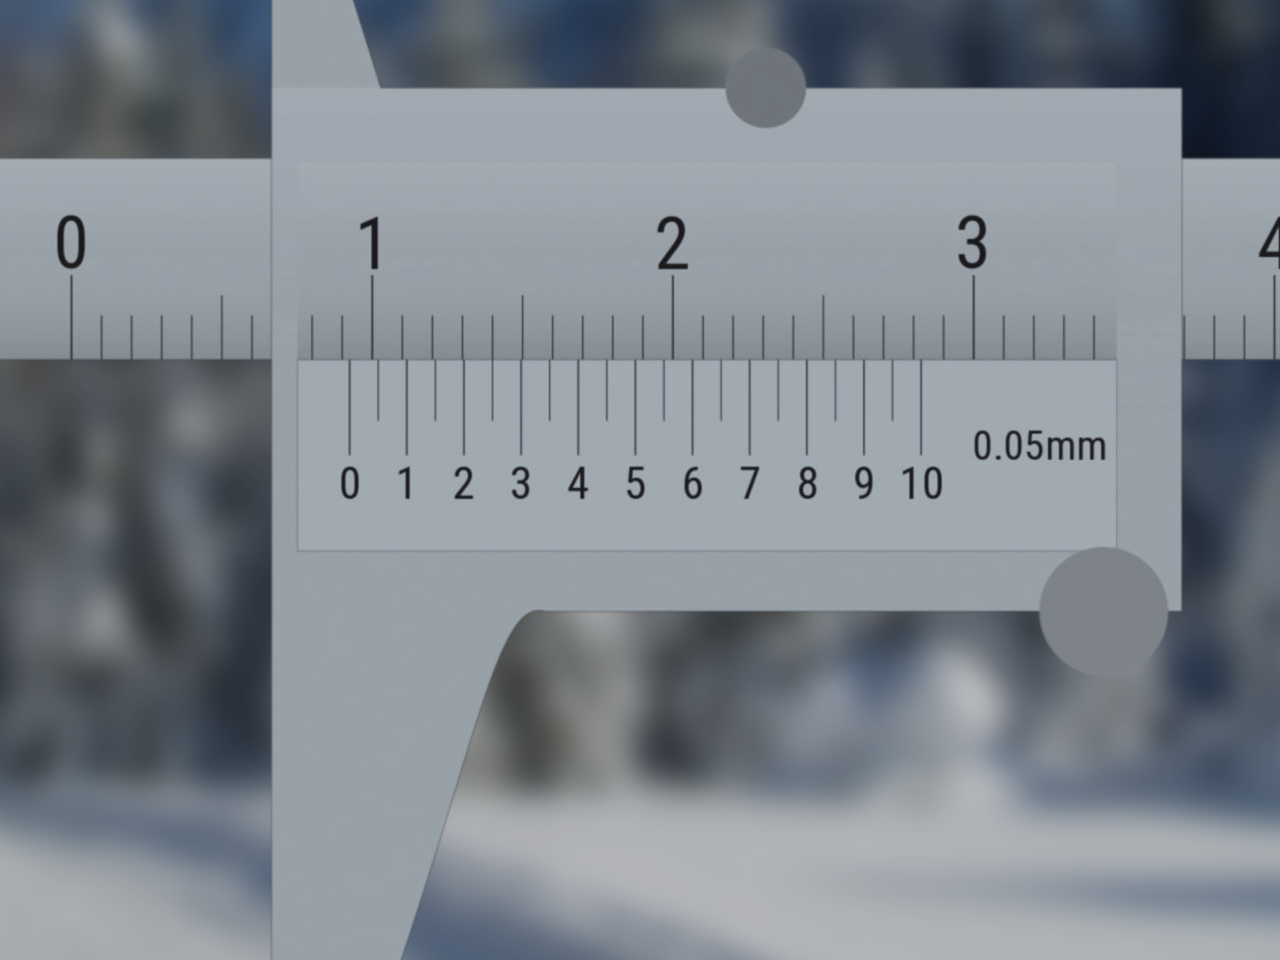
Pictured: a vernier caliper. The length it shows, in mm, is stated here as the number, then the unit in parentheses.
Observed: 9.25 (mm)
